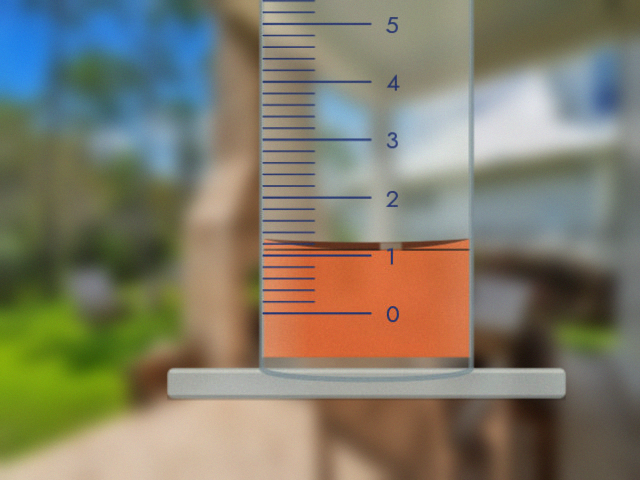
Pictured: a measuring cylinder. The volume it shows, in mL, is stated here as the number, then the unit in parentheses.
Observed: 1.1 (mL)
